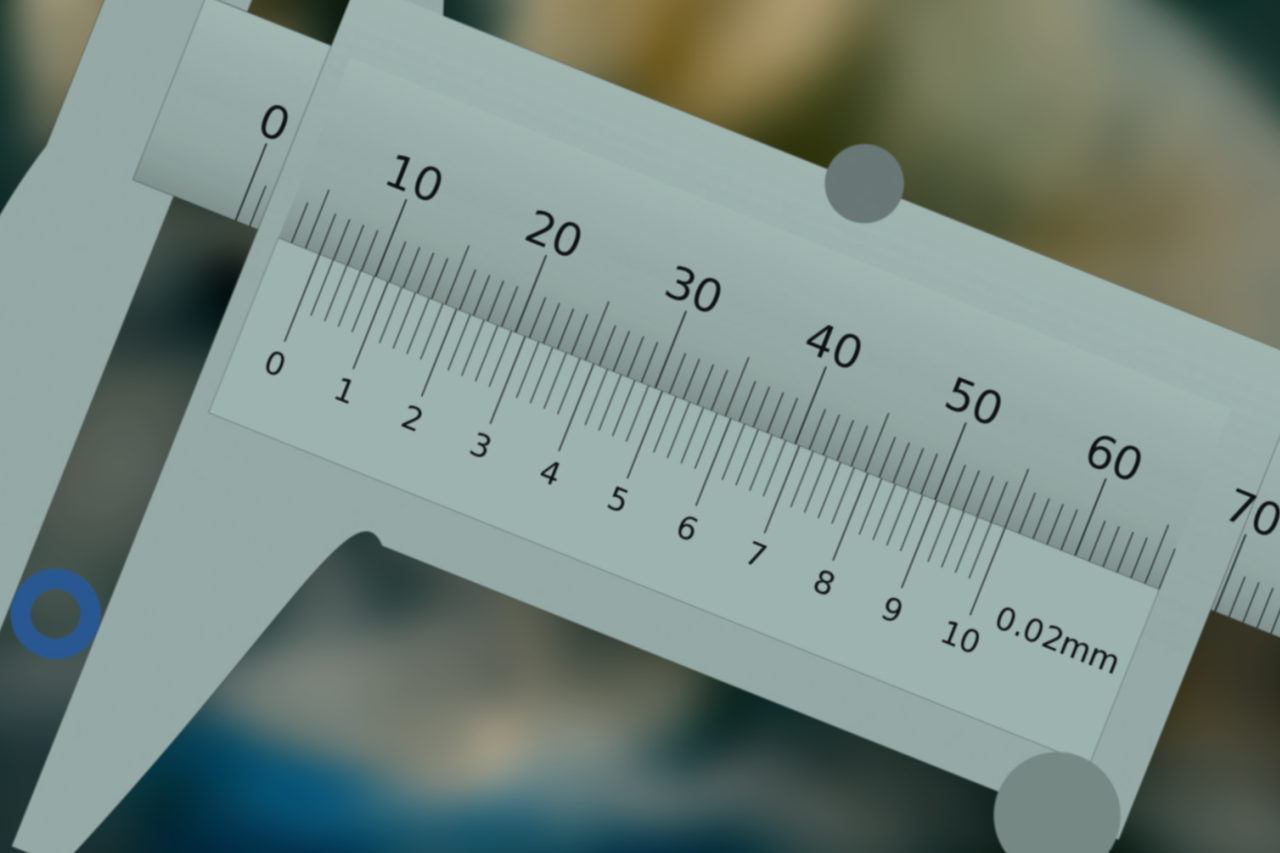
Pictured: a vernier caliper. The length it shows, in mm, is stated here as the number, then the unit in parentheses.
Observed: 6.0 (mm)
